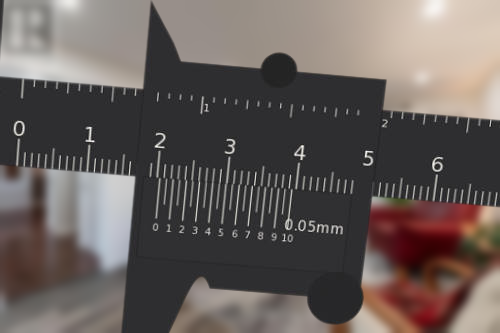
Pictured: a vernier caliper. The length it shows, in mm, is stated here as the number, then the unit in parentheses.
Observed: 20.4 (mm)
